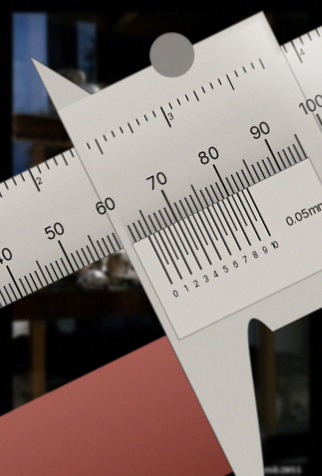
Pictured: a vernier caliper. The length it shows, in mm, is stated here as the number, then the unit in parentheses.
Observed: 64.4 (mm)
